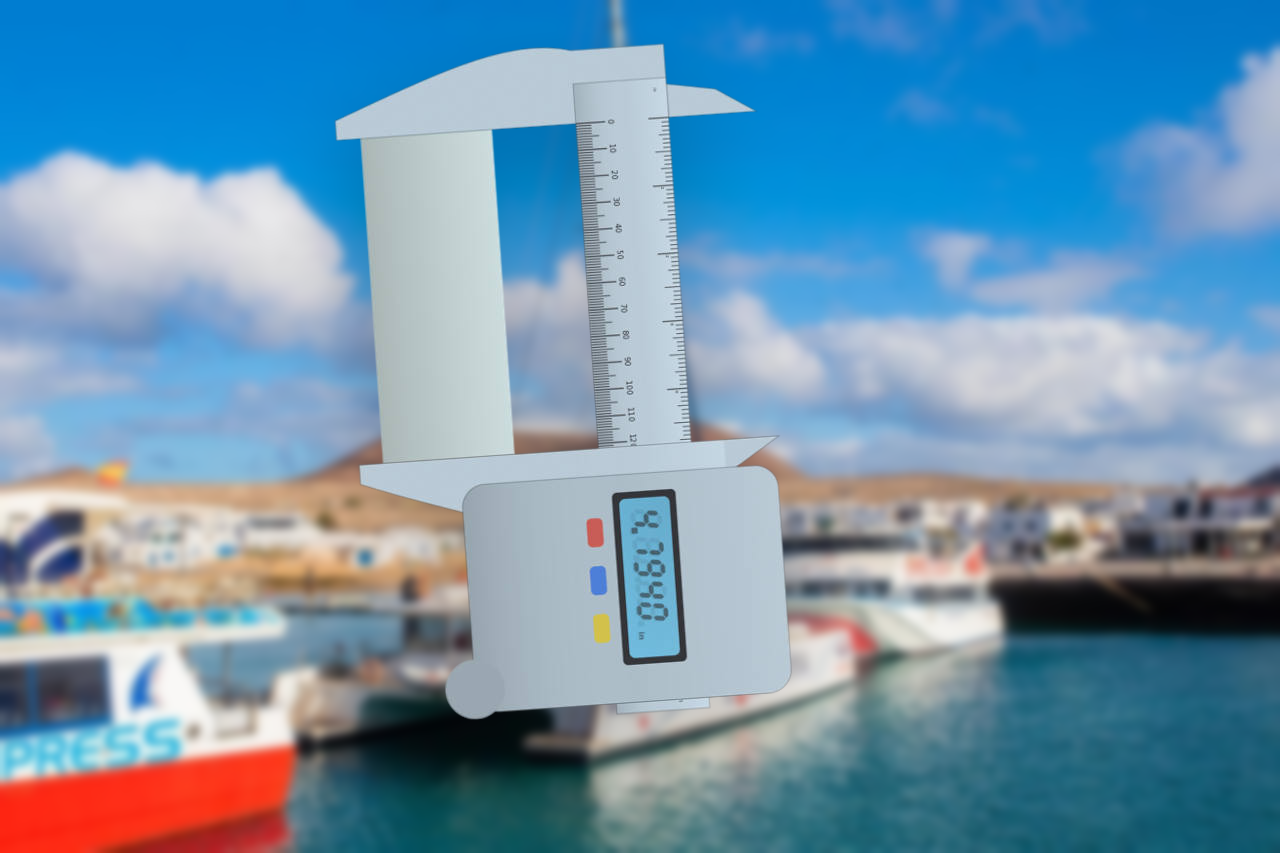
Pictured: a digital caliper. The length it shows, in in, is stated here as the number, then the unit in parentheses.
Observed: 4.7940 (in)
